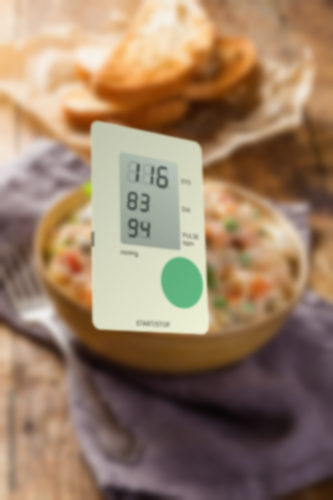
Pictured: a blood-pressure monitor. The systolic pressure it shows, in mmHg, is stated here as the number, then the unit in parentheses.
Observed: 116 (mmHg)
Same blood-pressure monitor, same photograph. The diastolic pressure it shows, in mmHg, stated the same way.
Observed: 83 (mmHg)
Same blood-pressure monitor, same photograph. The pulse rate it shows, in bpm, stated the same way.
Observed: 94 (bpm)
